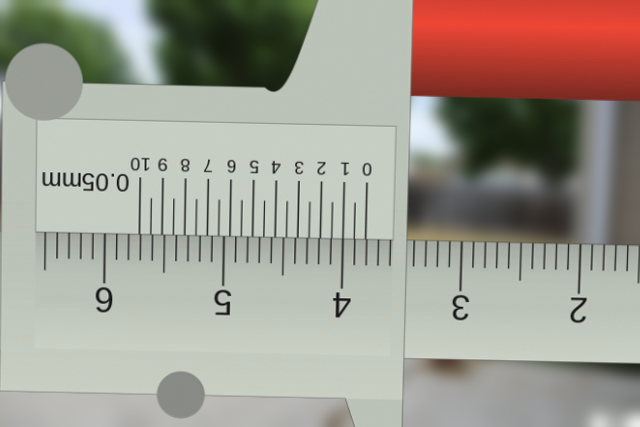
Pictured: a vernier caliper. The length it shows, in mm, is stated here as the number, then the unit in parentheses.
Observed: 38.1 (mm)
